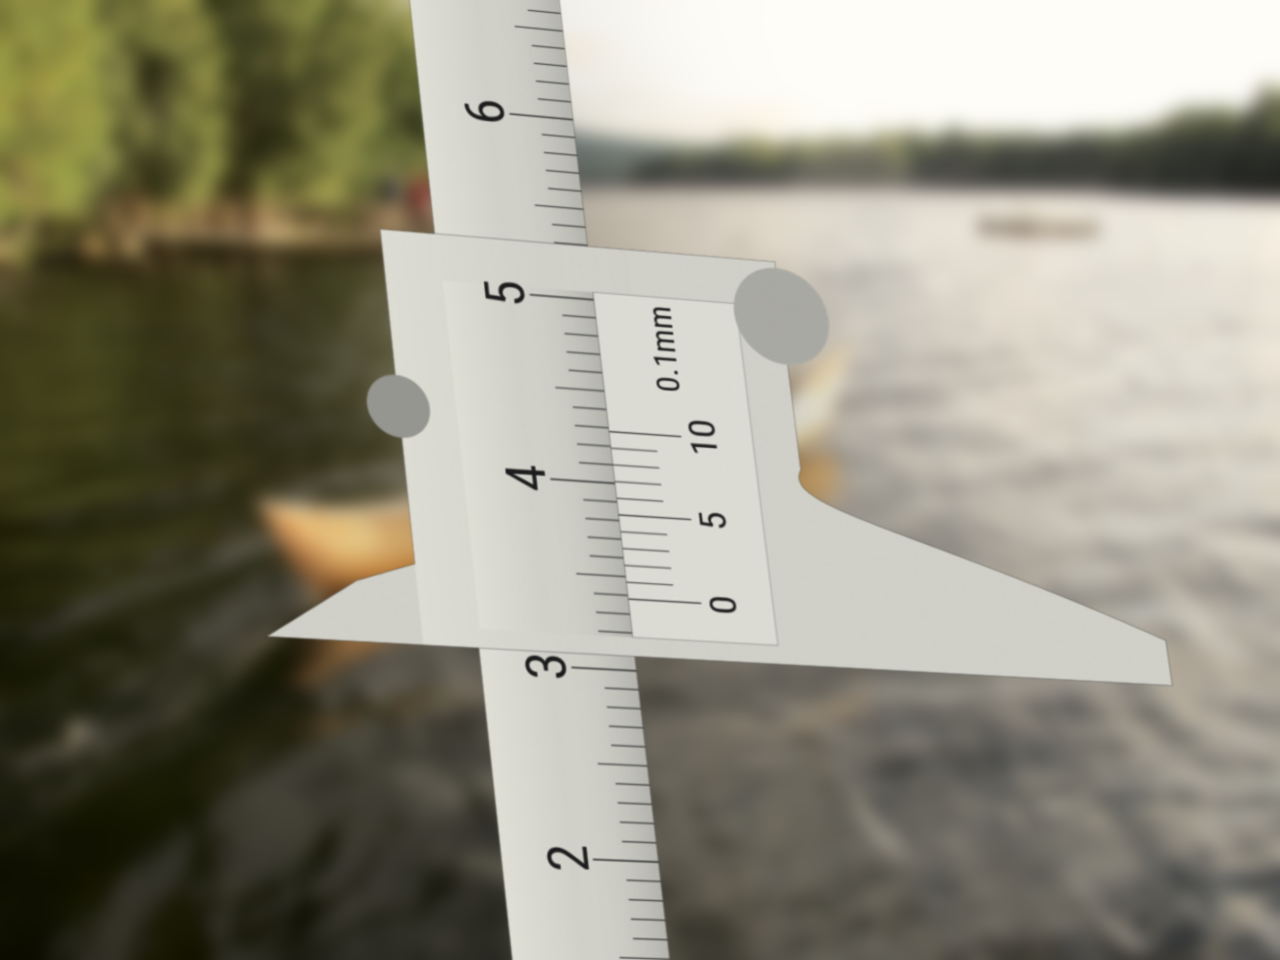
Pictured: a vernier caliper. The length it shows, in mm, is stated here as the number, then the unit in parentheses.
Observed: 33.8 (mm)
